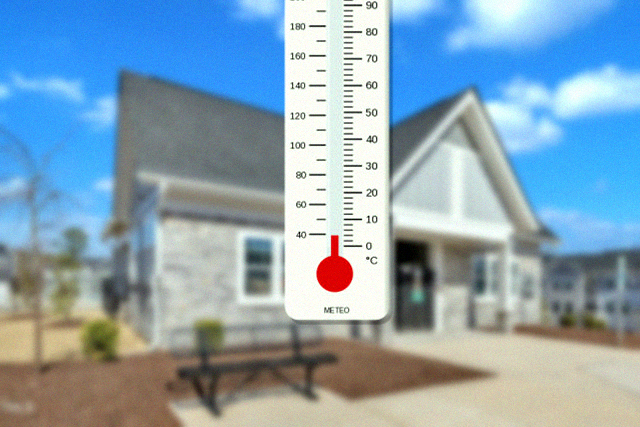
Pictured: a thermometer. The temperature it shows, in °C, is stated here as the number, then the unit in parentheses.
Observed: 4 (°C)
